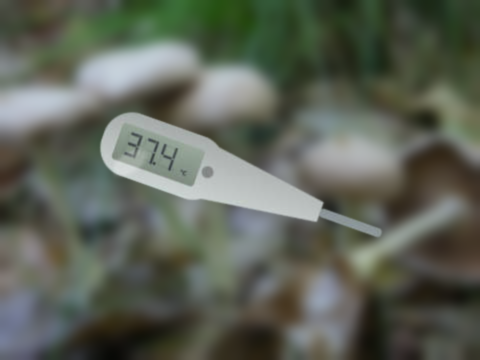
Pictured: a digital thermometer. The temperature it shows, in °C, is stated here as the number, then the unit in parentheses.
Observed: 37.4 (°C)
